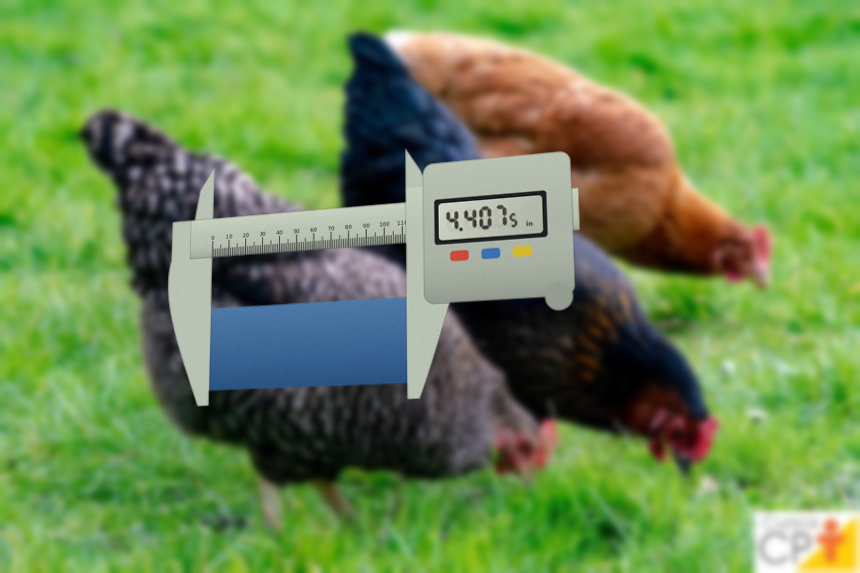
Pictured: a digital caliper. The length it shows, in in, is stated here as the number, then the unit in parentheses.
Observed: 4.4075 (in)
